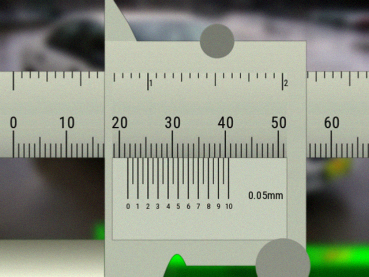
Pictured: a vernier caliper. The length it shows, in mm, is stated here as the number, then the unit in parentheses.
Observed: 21.6 (mm)
